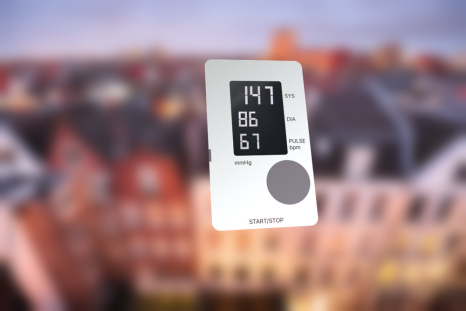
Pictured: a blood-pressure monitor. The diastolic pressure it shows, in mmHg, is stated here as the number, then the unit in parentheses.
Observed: 86 (mmHg)
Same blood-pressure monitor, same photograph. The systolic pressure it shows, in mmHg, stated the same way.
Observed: 147 (mmHg)
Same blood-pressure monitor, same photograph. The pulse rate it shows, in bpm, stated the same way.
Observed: 67 (bpm)
